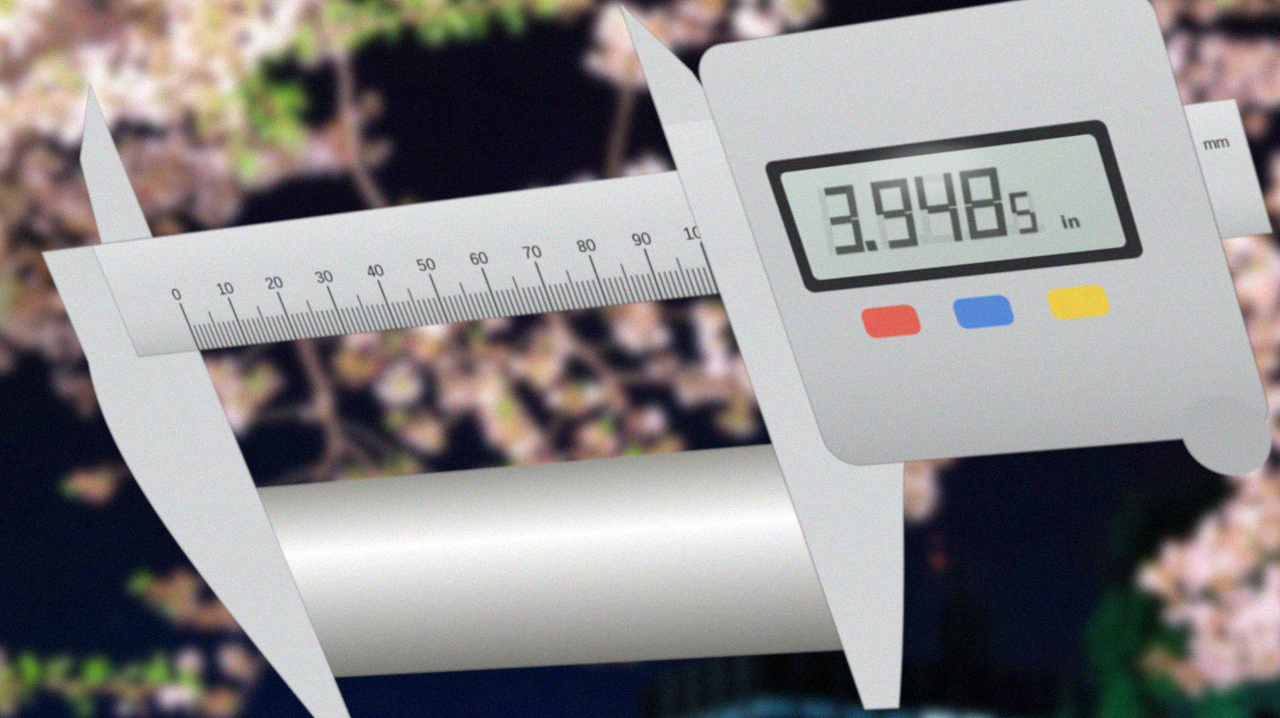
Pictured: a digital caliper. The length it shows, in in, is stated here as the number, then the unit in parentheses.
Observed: 3.9485 (in)
